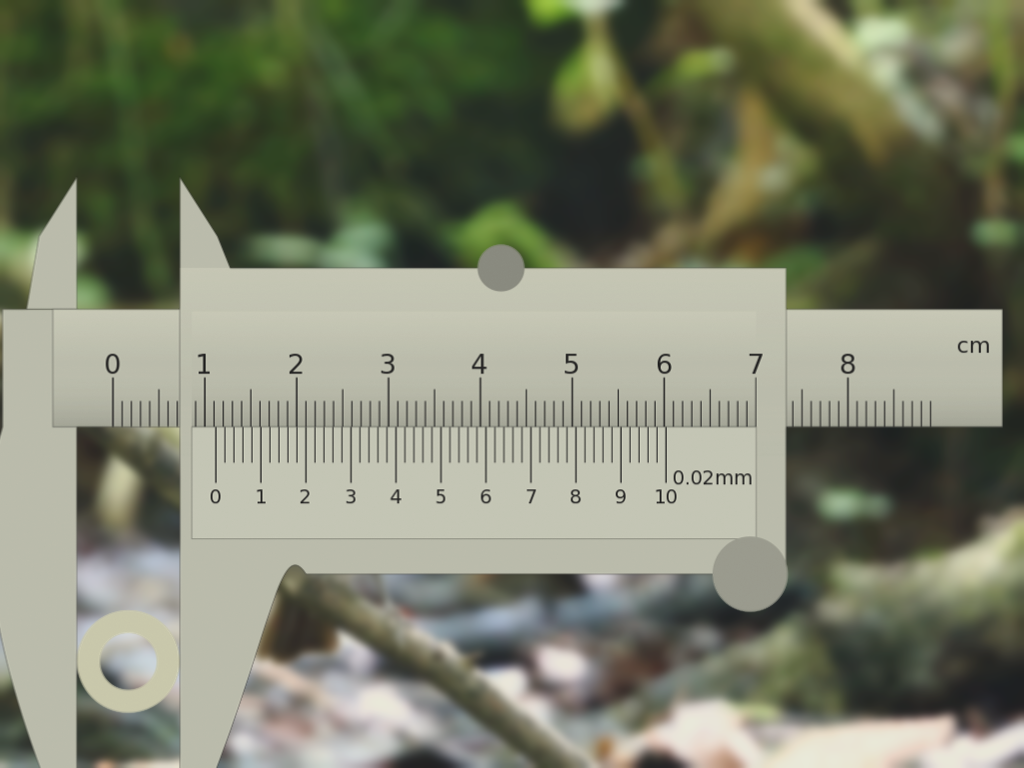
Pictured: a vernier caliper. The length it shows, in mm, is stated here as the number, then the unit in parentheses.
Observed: 11.2 (mm)
